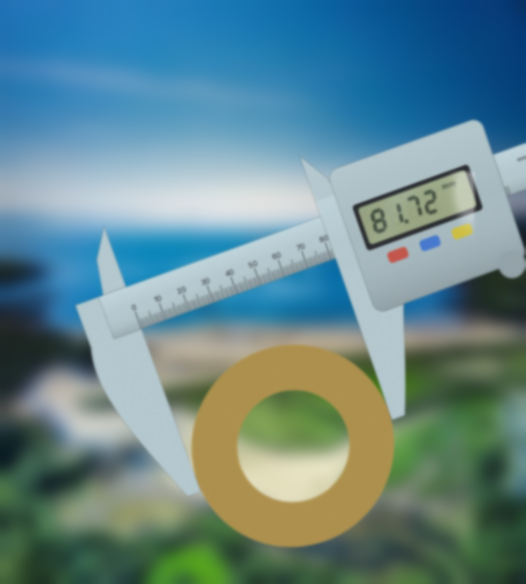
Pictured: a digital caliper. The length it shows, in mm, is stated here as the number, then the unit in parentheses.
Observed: 81.72 (mm)
